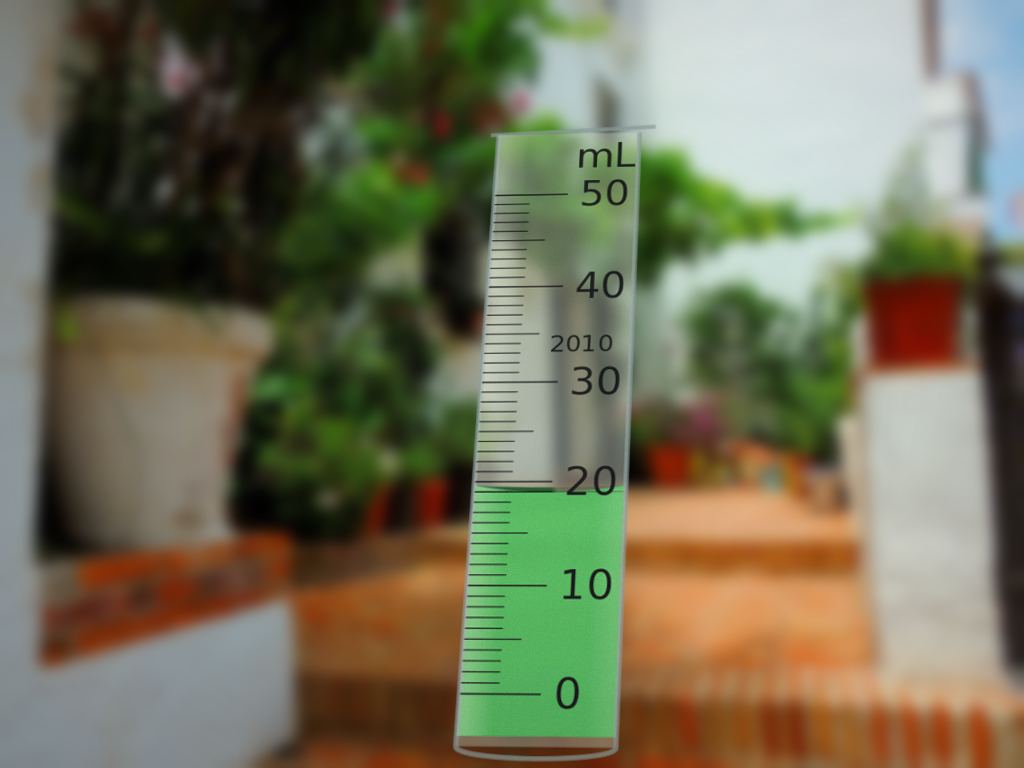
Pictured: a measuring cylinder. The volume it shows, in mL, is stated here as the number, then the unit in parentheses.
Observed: 19 (mL)
